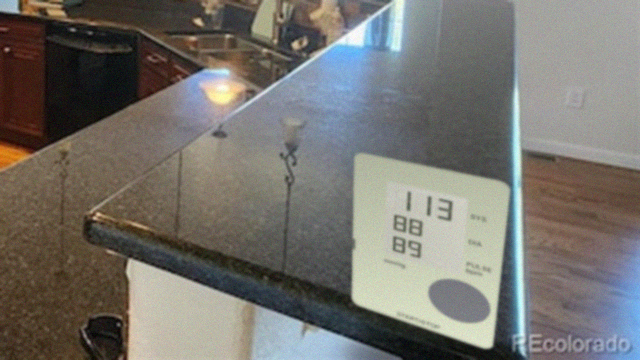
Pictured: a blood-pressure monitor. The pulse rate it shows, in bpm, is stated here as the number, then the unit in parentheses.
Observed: 89 (bpm)
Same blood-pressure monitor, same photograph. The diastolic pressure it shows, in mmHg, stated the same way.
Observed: 88 (mmHg)
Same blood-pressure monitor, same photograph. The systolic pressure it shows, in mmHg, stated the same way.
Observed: 113 (mmHg)
